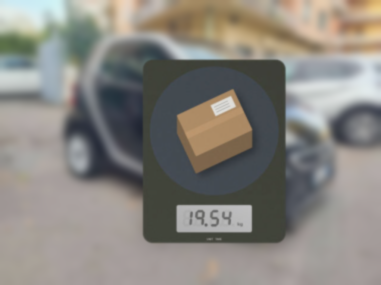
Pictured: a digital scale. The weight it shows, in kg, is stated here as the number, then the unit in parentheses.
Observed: 19.54 (kg)
